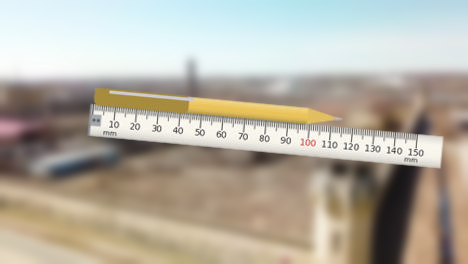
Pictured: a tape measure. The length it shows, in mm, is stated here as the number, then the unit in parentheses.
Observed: 115 (mm)
